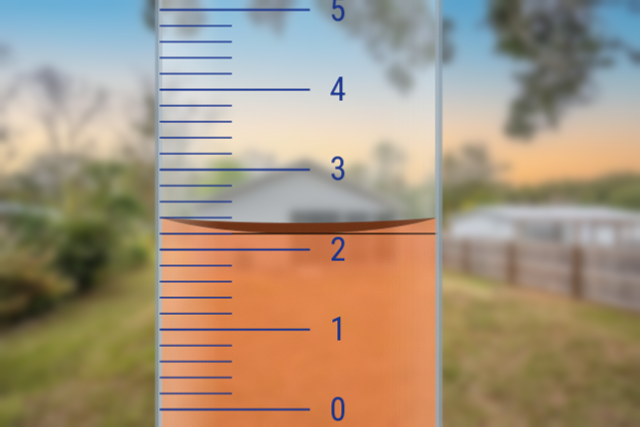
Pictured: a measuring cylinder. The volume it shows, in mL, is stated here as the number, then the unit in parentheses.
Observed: 2.2 (mL)
